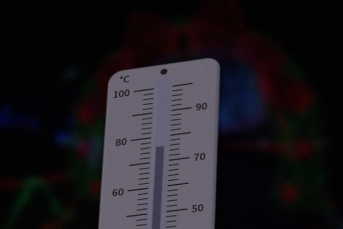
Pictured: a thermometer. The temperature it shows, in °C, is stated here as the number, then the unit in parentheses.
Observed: 76 (°C)
